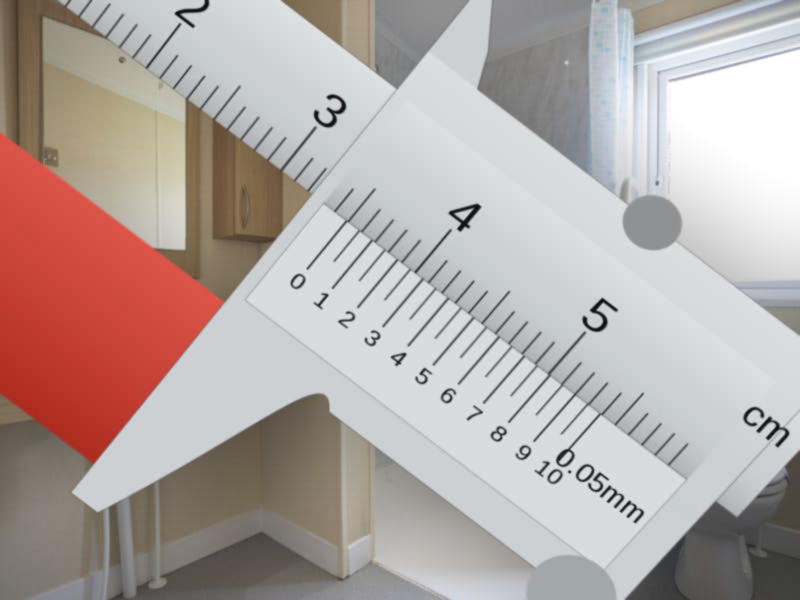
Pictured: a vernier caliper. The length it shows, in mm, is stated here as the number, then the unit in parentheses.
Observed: 34.9 (mm)
